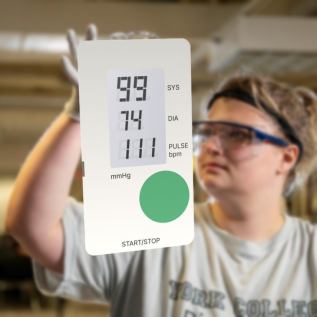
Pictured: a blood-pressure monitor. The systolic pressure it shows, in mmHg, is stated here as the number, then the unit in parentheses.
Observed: 99 (mmHg)
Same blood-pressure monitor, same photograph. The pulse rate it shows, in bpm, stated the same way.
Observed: 111 (bpm)
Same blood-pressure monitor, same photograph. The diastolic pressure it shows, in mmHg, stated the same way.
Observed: 74 (mmHg)
